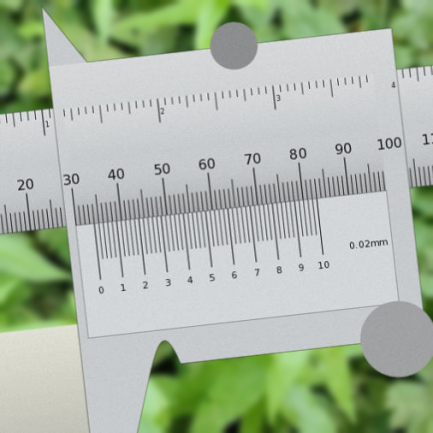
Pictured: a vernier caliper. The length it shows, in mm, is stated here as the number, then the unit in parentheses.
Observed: 34.0 (mm)
